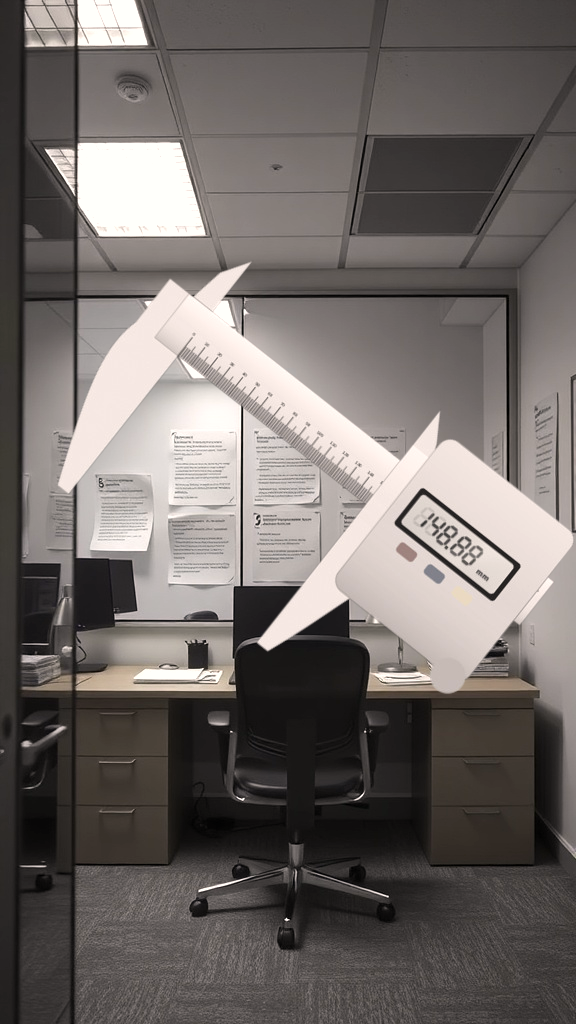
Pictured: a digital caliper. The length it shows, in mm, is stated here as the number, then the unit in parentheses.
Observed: 148.88 (mm)
